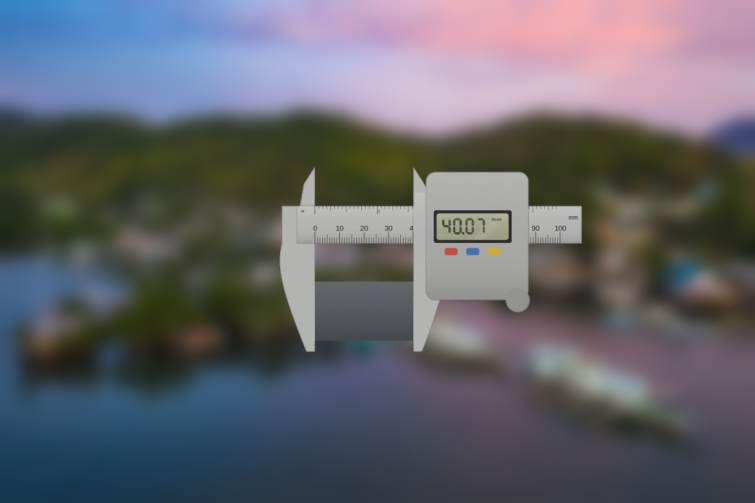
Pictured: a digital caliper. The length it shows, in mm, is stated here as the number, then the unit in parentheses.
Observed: 40.07 (mm)
